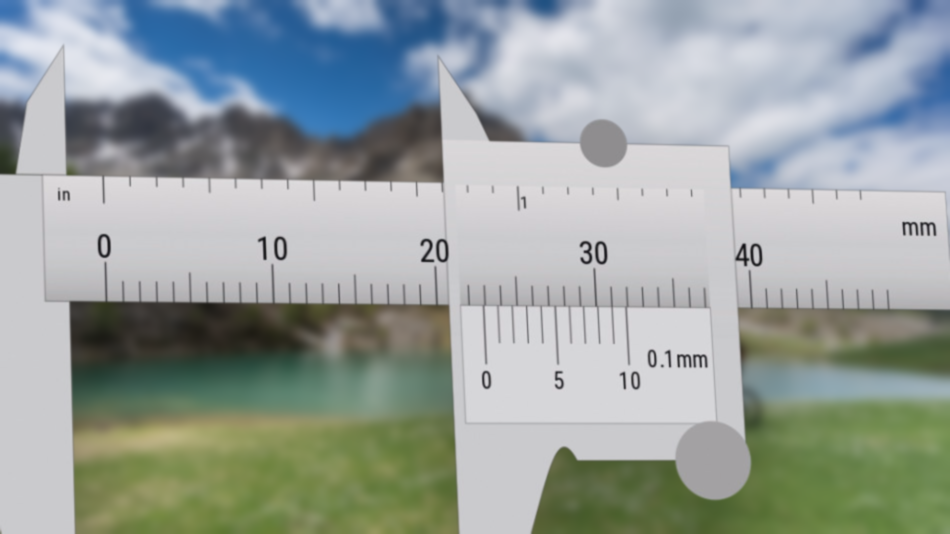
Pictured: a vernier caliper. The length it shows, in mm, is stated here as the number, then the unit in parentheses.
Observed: 22.9 (mm)
